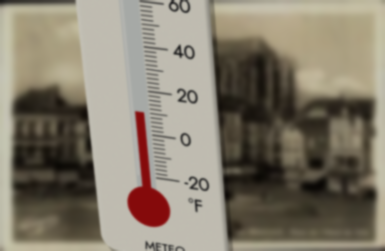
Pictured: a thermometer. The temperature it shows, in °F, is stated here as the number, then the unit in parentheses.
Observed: 10 (°F)
